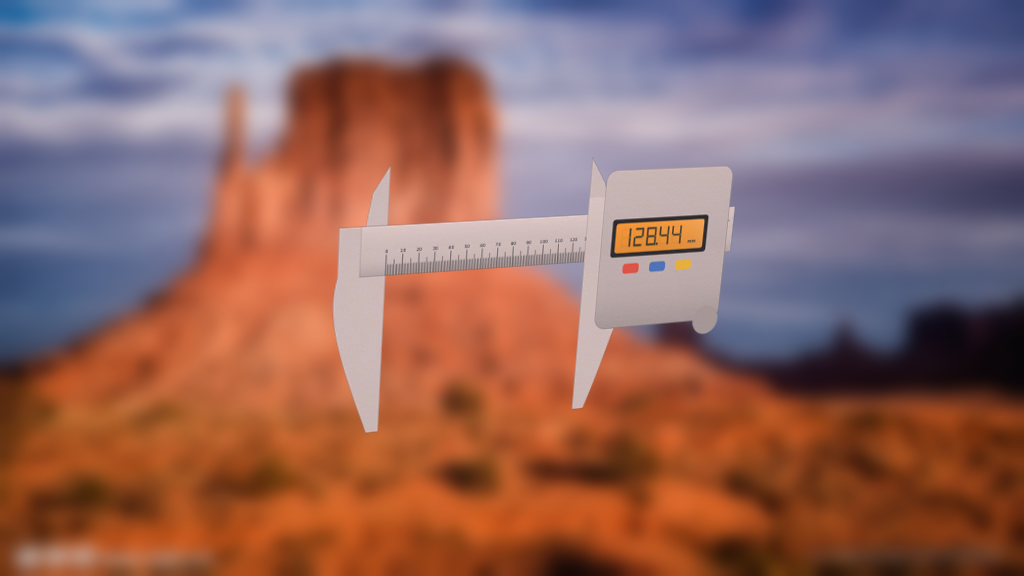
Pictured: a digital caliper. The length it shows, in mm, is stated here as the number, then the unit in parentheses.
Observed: 128.44 (mm)
